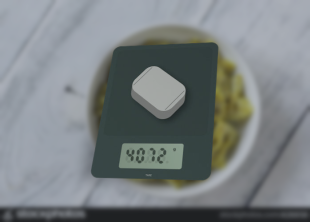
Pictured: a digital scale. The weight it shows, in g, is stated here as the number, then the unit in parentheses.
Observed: 4072 (g)
